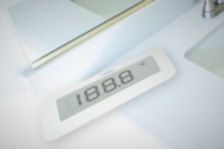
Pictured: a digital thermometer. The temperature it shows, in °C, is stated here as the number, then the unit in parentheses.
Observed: 188.8 (°C)
